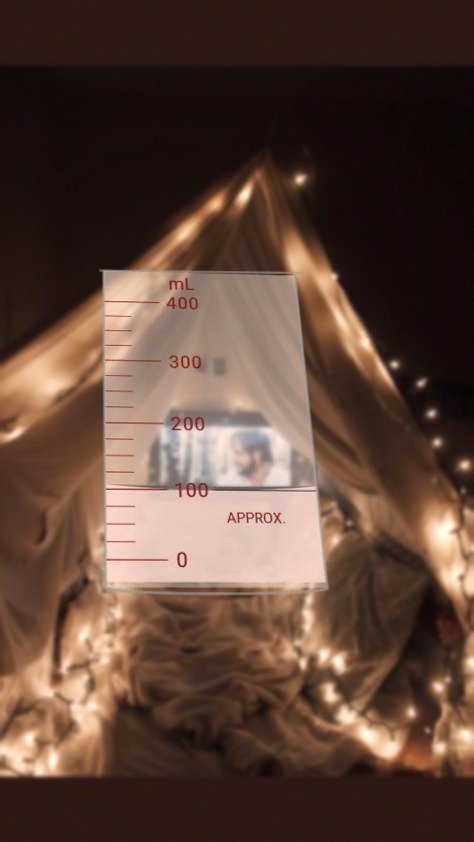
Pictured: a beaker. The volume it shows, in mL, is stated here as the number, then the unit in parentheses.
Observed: 100 (mL)
